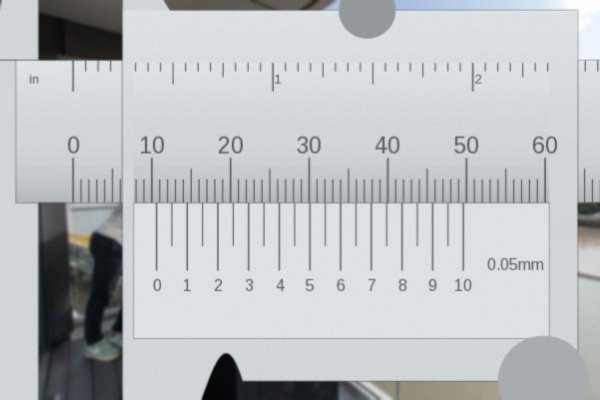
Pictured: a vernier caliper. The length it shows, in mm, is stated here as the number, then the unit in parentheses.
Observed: 10.6 (mm)
